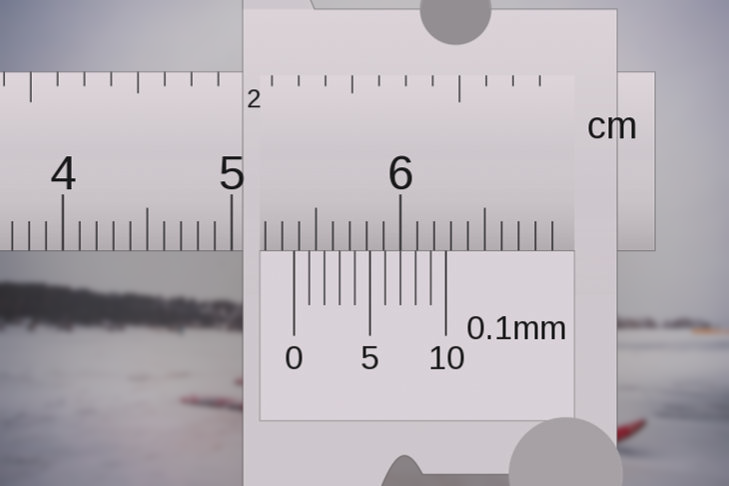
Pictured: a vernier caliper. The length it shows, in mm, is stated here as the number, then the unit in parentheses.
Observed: 53.7 (mm)
